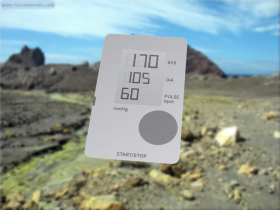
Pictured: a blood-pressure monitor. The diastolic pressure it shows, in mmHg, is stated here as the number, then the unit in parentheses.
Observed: 105 (mmHg)
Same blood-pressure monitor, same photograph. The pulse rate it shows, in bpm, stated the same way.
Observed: 60 (bpm)
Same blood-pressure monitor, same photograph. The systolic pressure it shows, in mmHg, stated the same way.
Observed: 170 (mmHg)
